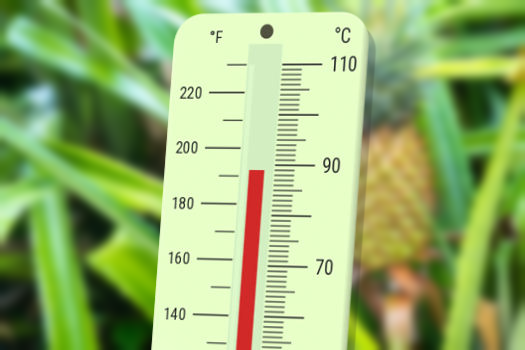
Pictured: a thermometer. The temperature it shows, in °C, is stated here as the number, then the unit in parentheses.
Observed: 89 (°C)
